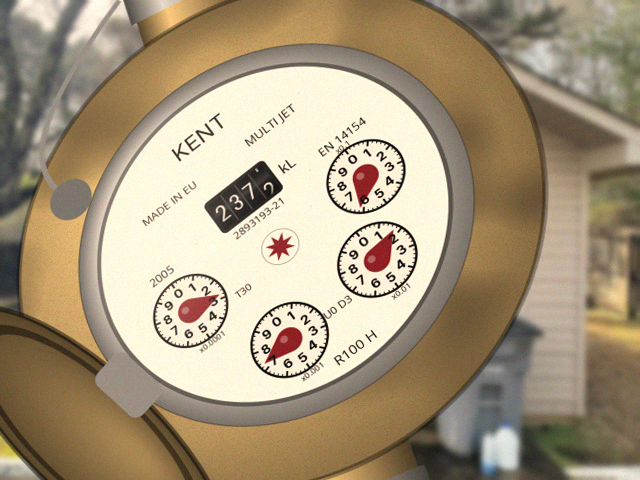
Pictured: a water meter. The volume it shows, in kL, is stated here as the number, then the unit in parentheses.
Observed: 2371.6172 (kL)
